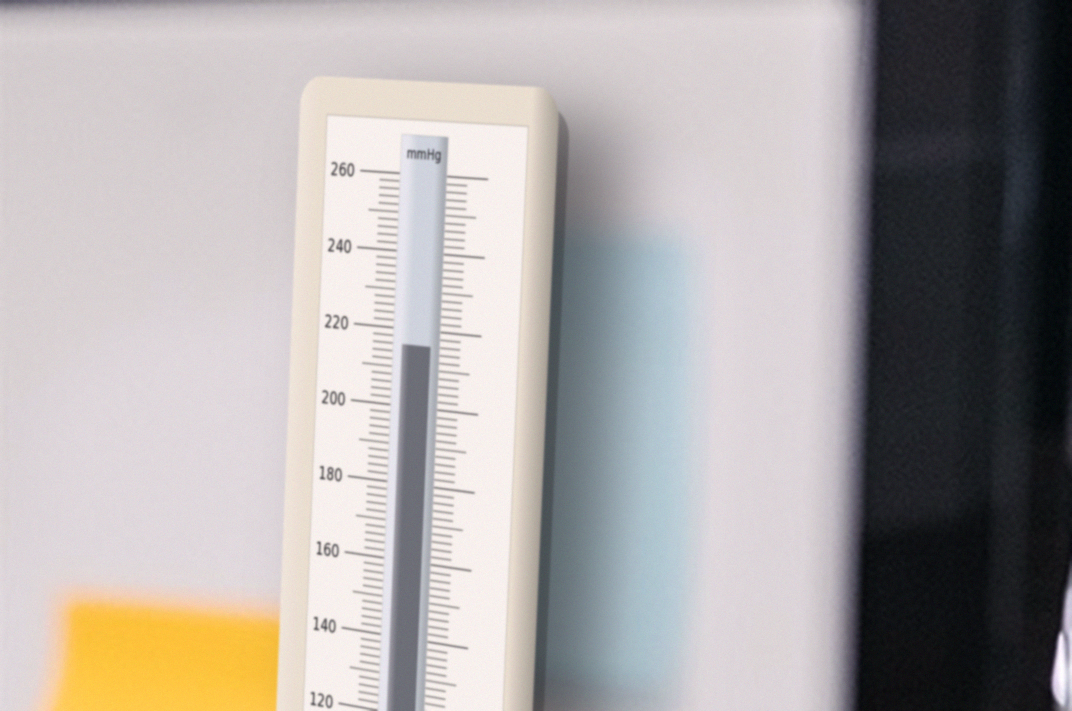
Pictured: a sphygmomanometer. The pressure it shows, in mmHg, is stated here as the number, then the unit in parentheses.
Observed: 216 (mmHg)
